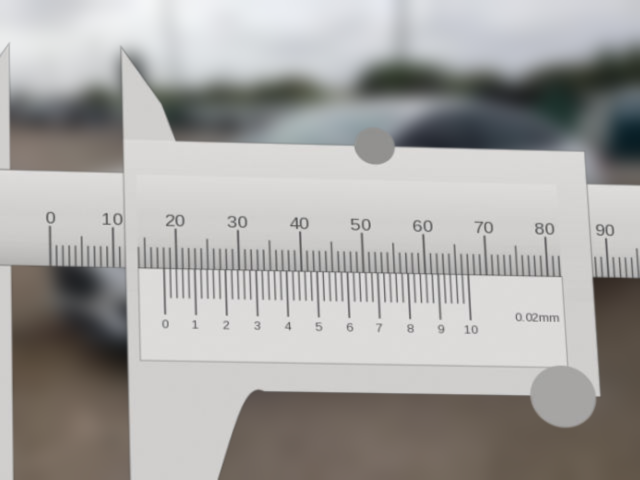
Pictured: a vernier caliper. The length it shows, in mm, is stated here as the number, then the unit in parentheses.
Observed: 18.0 (mm)
